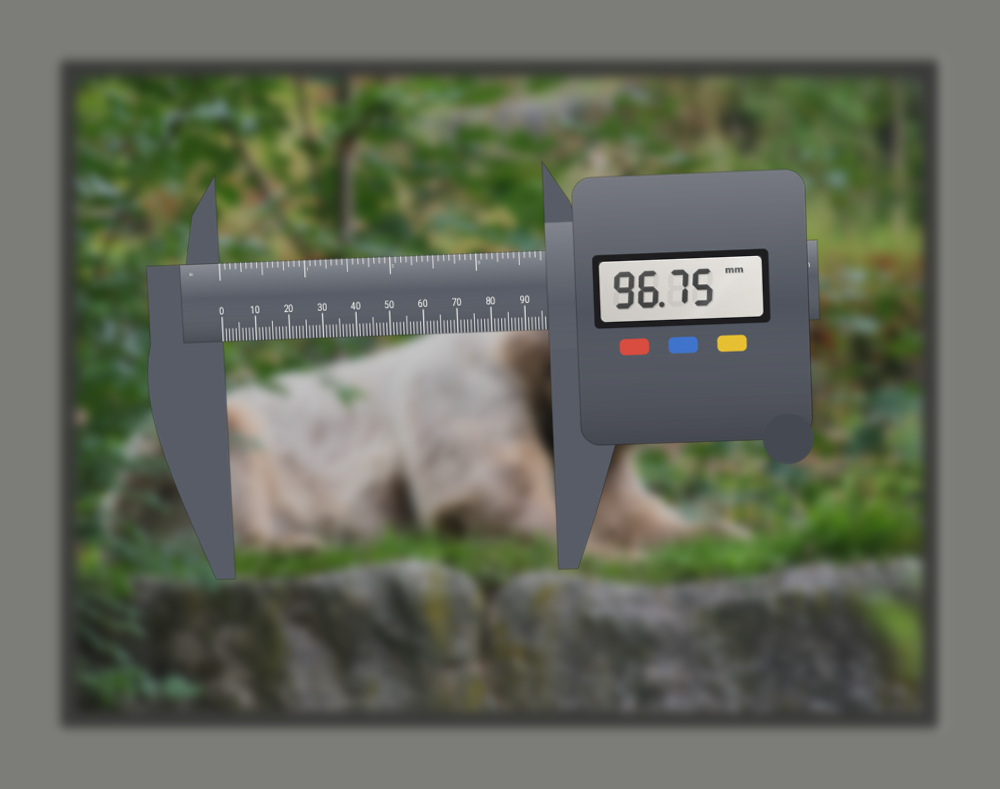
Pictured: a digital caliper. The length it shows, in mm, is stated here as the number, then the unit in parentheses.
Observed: 96.75 (mm)
